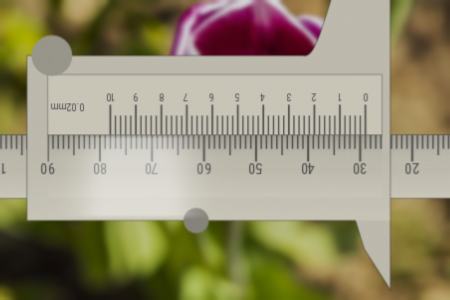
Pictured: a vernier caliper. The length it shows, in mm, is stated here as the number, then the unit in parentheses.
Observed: 29.0 (mm)
